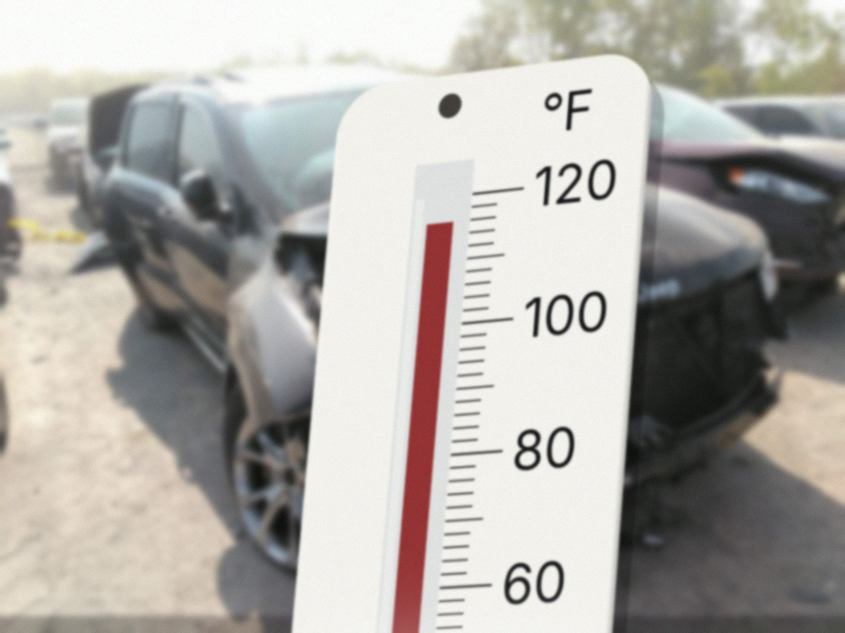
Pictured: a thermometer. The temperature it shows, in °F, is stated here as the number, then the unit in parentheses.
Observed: 116 (°F)
